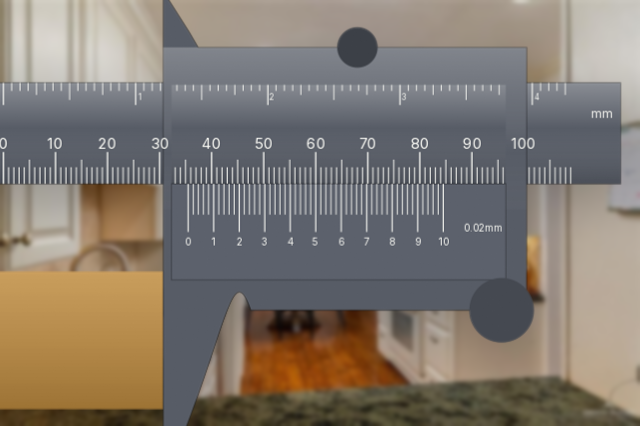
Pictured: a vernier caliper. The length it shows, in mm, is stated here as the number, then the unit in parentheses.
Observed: 35.5 (mm)
